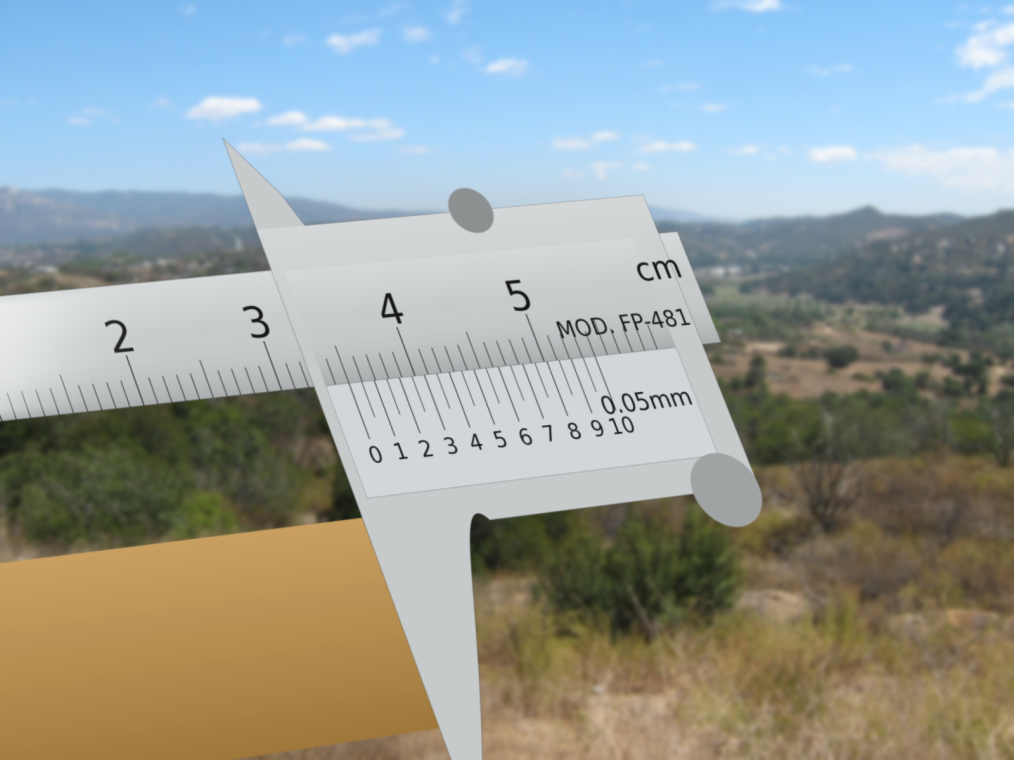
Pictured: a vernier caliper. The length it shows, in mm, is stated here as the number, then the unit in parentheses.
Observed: 35.0 (mm)
